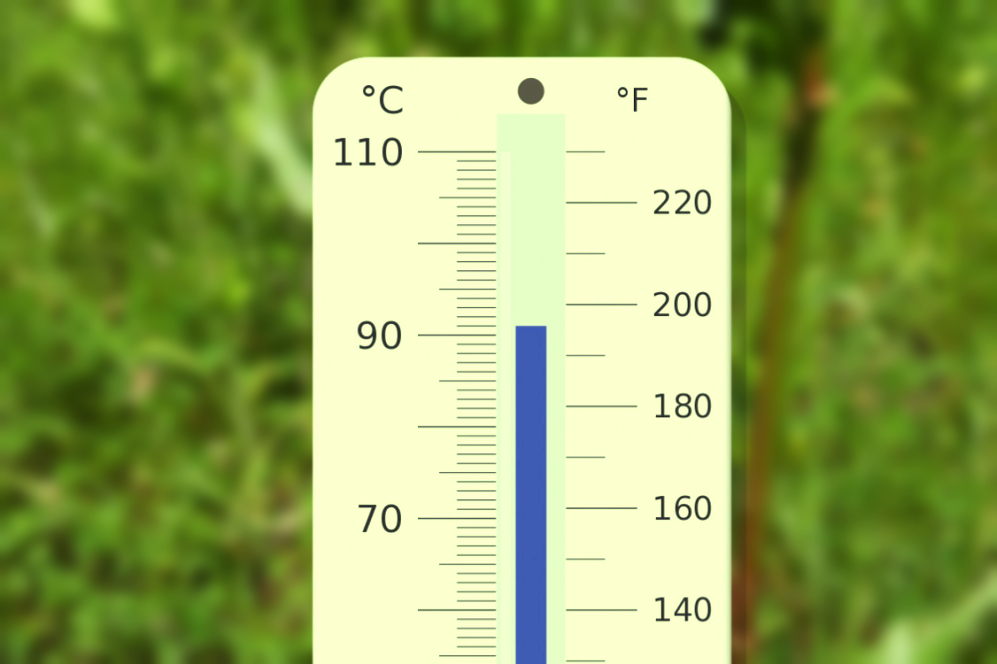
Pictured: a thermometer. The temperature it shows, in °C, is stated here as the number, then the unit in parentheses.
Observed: 91 (°C)
